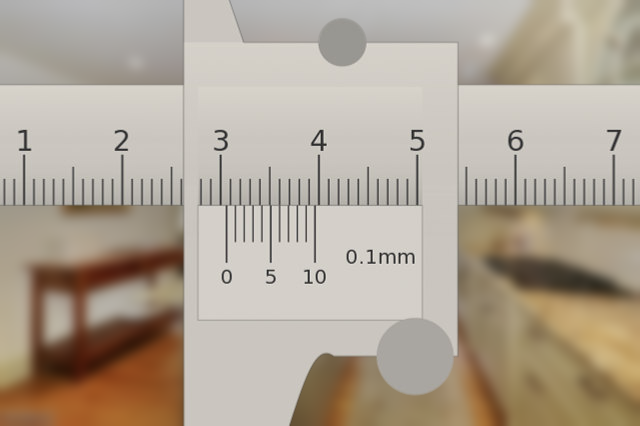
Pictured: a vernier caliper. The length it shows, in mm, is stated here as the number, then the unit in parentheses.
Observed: 30.6 (mm)
